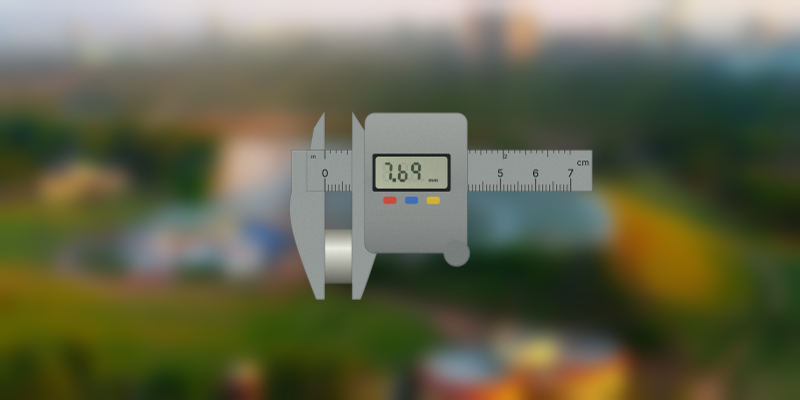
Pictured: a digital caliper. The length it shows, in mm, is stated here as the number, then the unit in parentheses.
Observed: 7.69 (mm)
